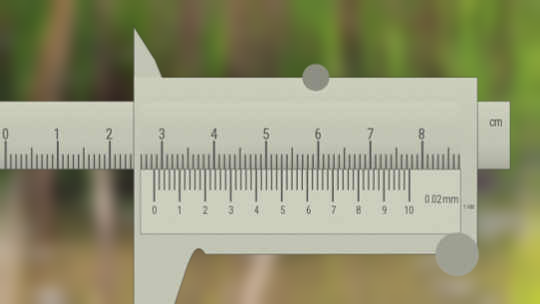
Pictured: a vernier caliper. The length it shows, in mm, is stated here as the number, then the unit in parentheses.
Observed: 28.5 (mm)
